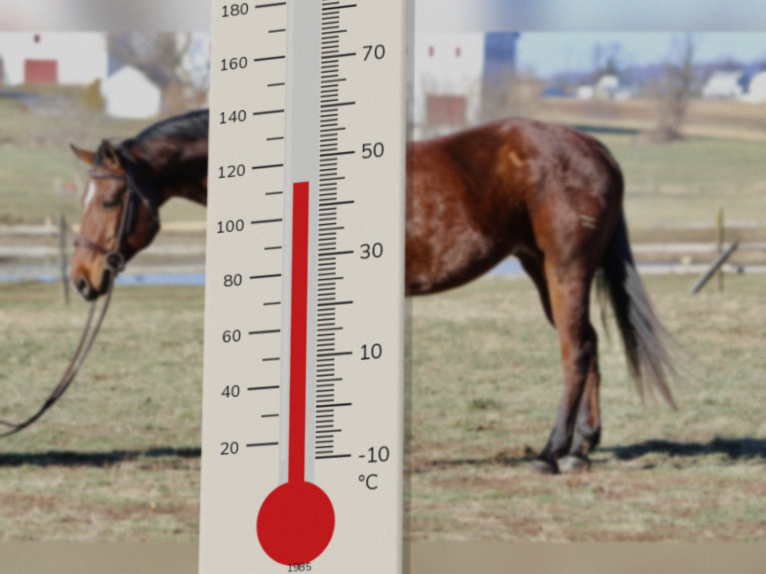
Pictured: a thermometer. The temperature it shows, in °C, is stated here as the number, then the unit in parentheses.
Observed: 45 (°C)
